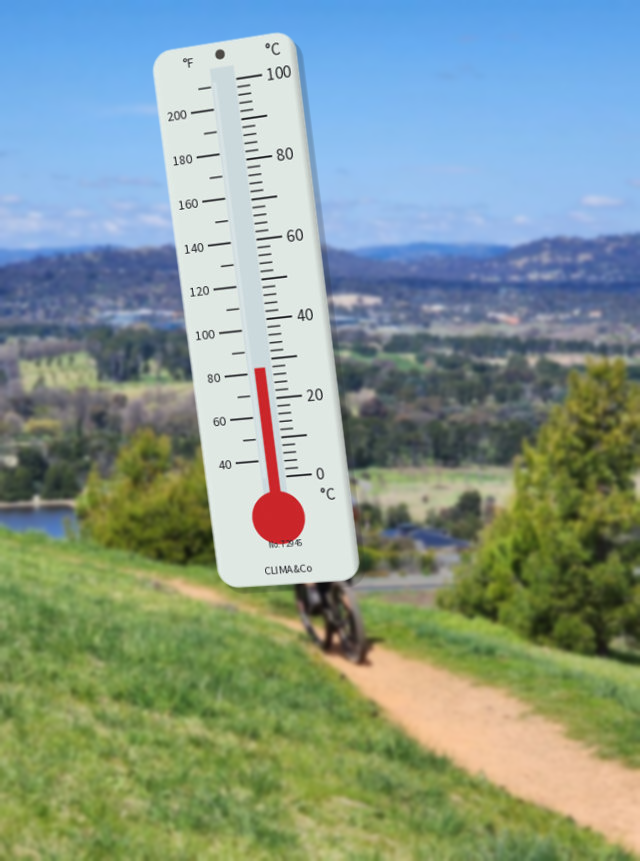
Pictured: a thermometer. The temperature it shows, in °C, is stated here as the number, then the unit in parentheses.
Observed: 28 (°C)
